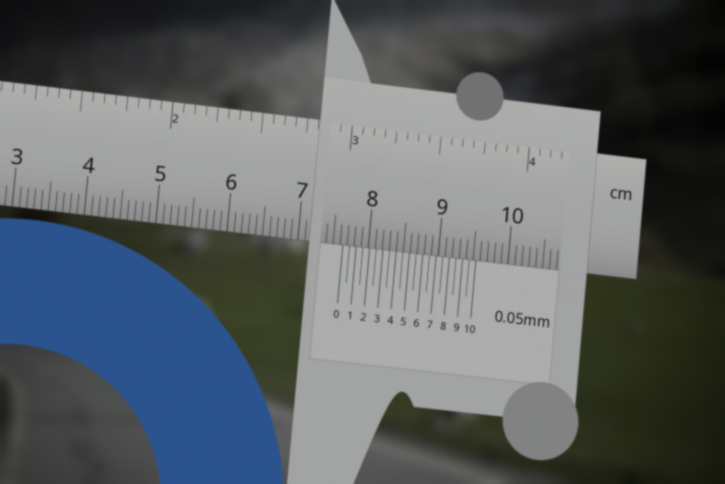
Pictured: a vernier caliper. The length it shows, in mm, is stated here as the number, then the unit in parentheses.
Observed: 76.4 (mm)
